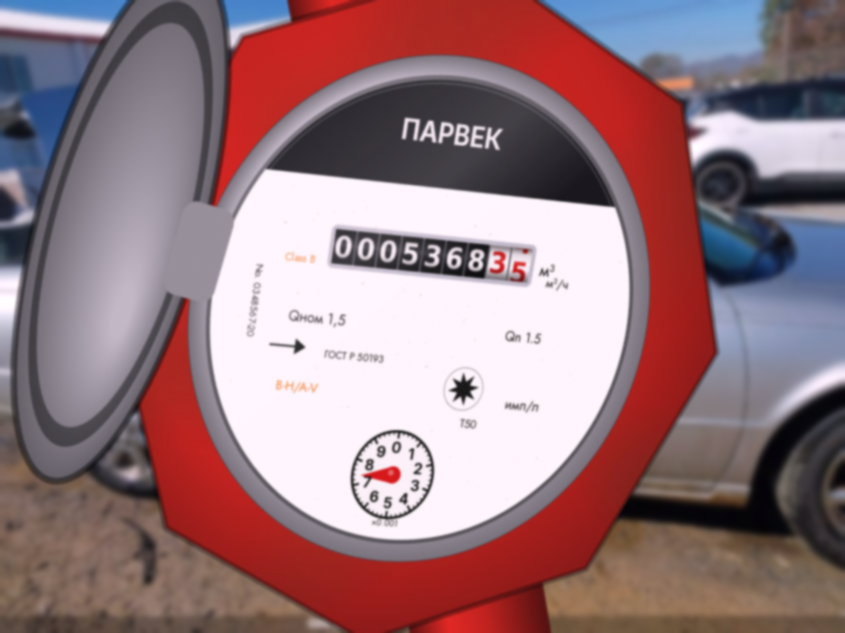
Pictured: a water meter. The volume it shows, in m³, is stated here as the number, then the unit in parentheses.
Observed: 5368.347 (m³)
